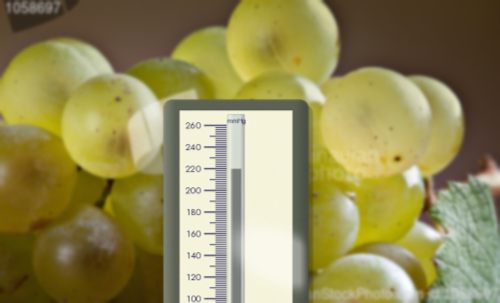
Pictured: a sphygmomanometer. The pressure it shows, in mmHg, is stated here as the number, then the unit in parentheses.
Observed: 220 (mmHg)
